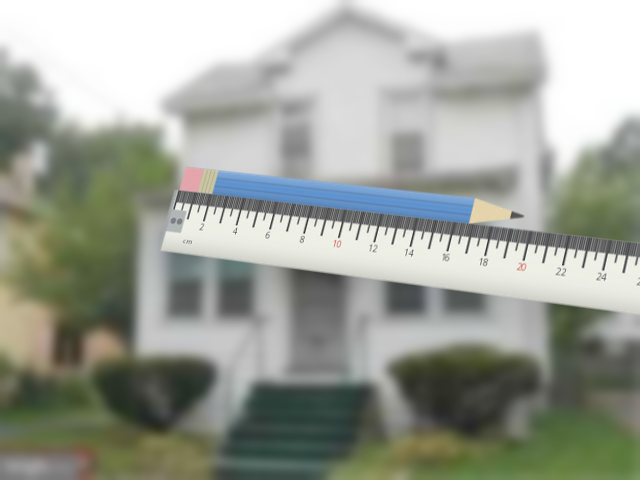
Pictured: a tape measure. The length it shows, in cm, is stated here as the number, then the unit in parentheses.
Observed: 19.5 (cm)
